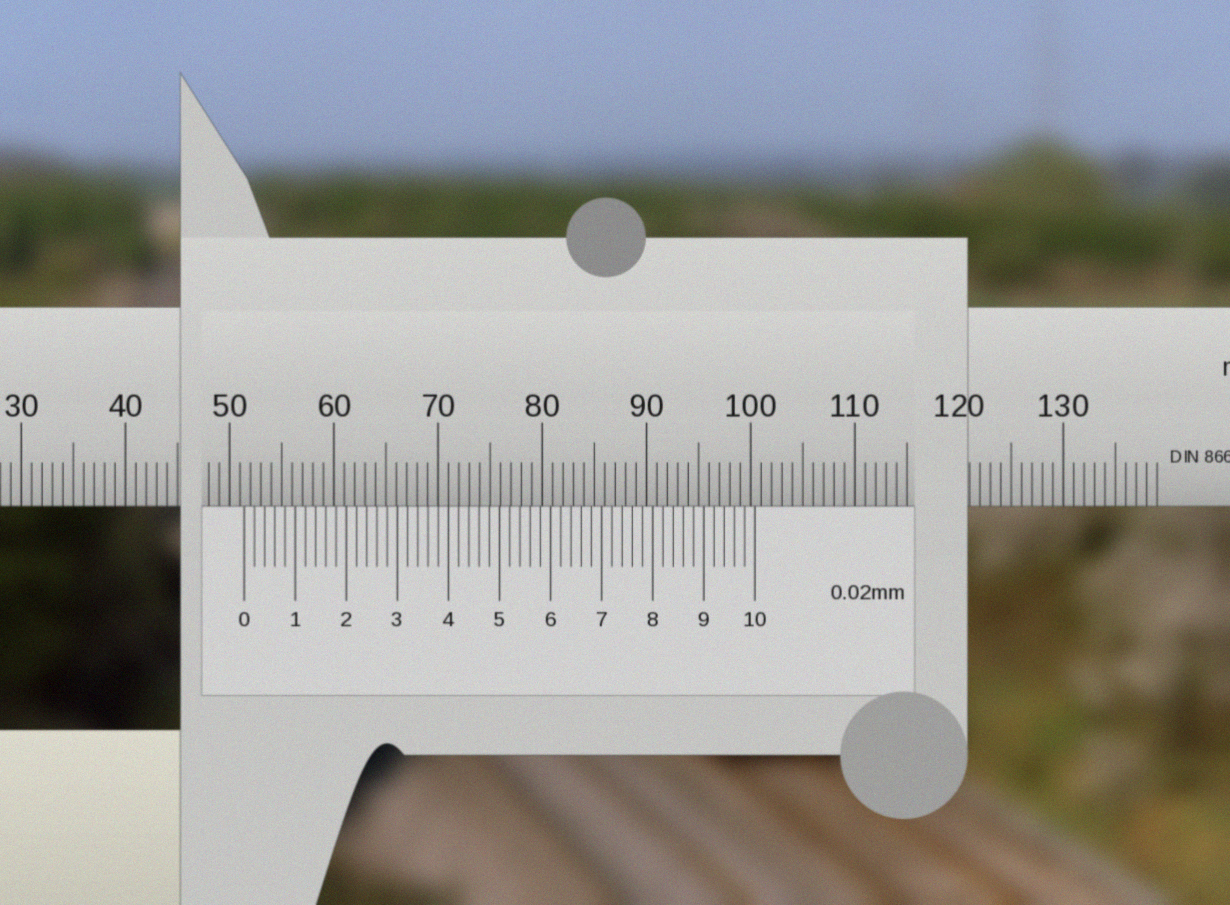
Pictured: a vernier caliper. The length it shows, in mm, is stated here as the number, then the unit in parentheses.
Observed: 51.4 (mm)
